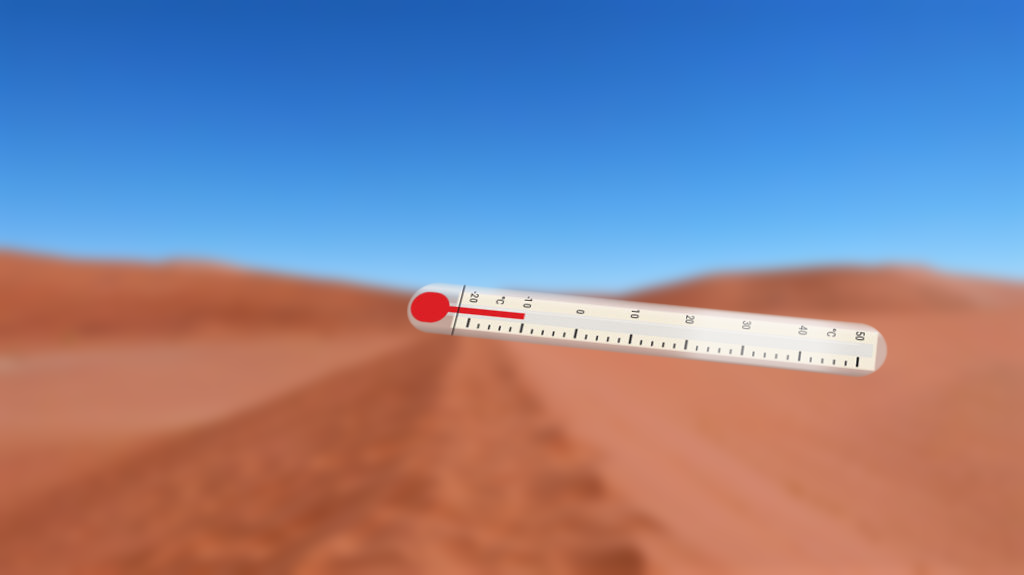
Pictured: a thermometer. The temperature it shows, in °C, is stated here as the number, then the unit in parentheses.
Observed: -10 (°C)
